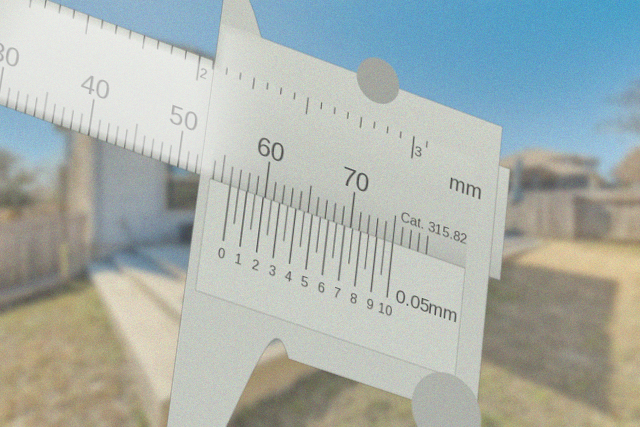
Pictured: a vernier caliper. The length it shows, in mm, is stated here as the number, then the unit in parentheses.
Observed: 56.0 (mm)
